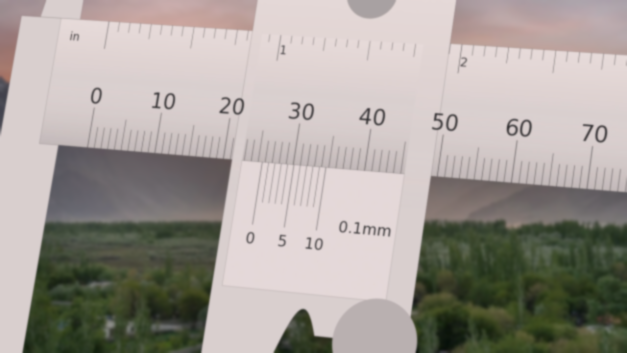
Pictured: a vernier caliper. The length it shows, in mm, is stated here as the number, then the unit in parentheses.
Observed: 25.6 (mm)
